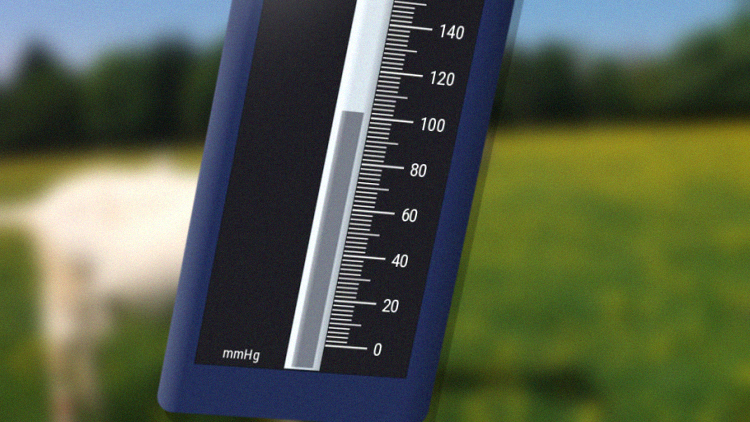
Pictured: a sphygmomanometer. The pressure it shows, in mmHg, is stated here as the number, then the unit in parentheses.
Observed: 102 (mmHg)
